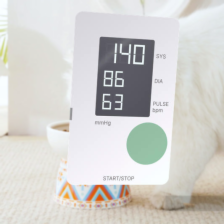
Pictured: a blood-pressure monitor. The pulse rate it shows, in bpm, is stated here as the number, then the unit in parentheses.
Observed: 63 (bpm)
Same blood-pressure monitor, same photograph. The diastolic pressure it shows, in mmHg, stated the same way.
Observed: 86 (mmHg)
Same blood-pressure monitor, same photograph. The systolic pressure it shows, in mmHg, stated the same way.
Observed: 140 (mmHg)
